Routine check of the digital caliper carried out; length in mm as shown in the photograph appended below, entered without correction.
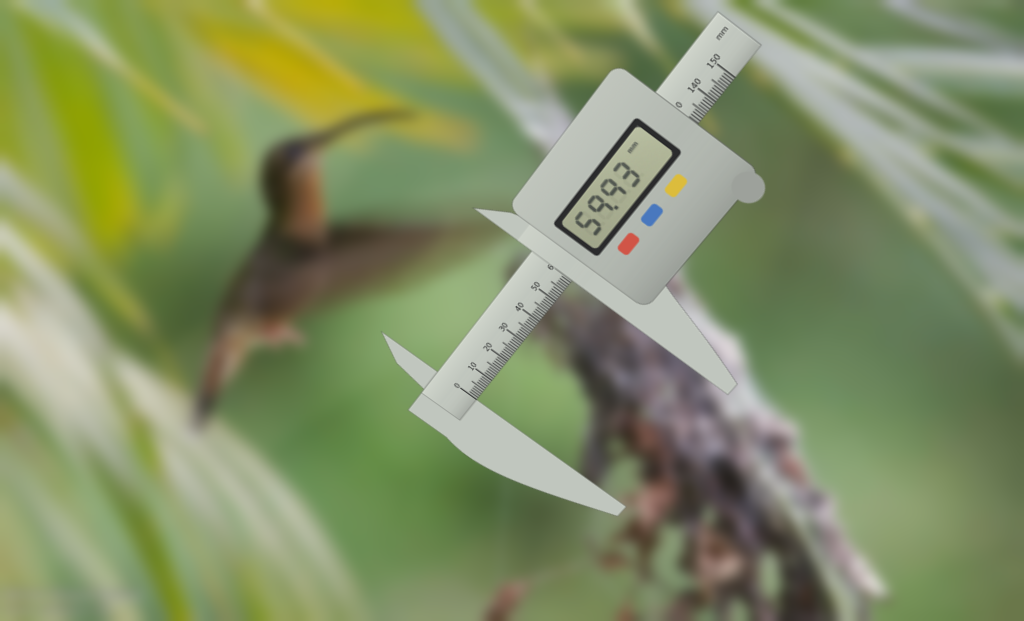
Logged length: 59.93 mm
